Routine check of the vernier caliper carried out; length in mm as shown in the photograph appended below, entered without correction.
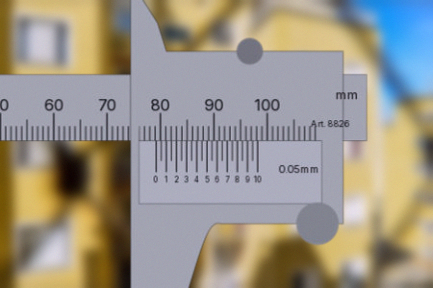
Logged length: 79.2 mm
